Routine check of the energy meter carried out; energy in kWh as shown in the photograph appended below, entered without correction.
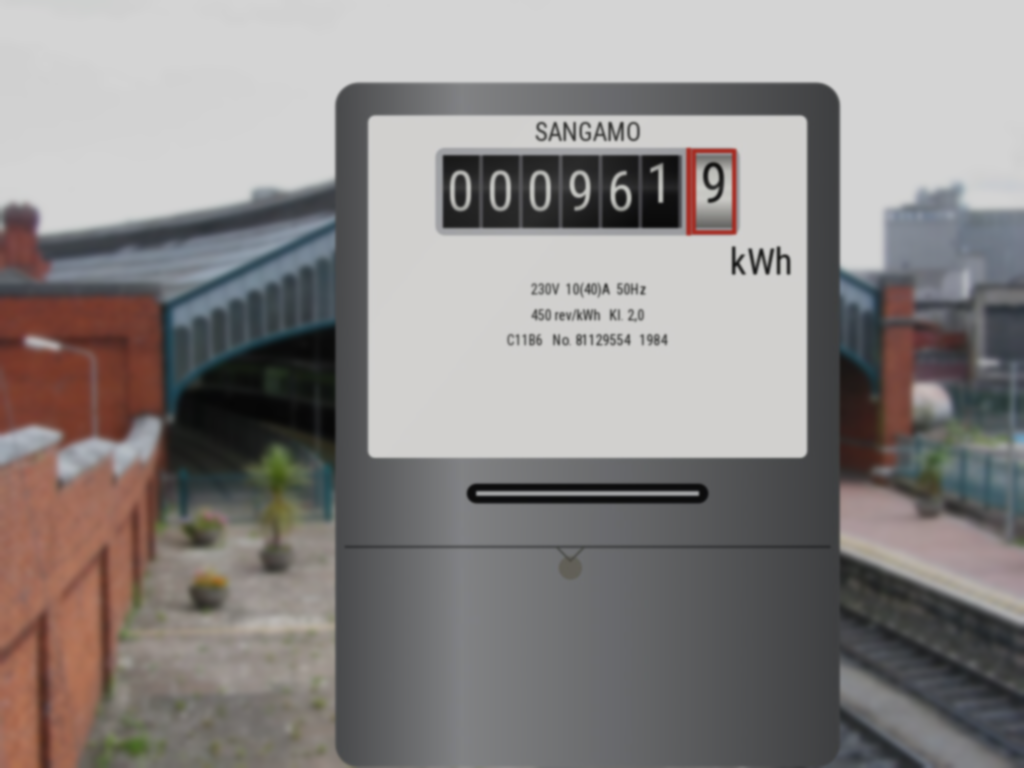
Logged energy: 961.9 kWh
